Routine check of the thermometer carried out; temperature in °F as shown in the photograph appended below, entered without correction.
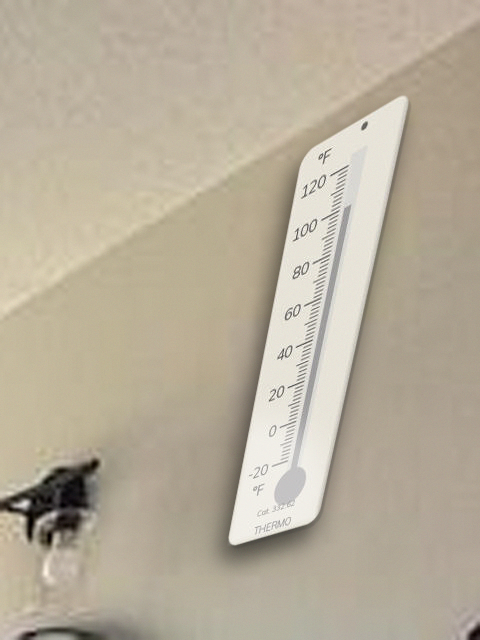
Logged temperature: 100 °F
